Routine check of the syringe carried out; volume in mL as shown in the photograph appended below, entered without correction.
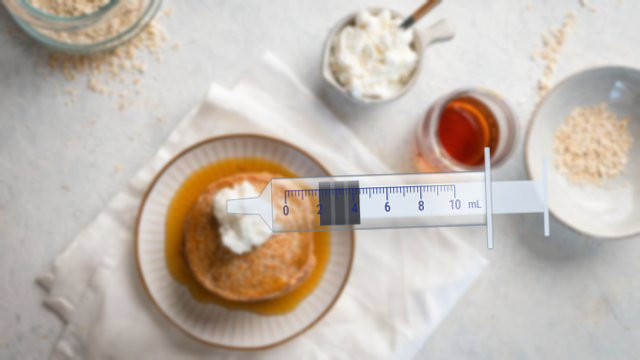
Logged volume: 2 mL
